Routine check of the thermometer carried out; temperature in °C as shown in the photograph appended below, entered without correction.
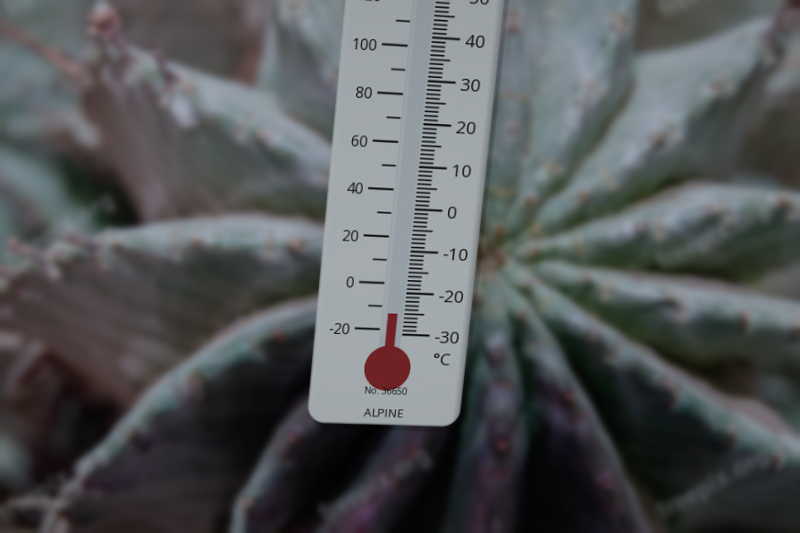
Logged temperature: -25 °C
